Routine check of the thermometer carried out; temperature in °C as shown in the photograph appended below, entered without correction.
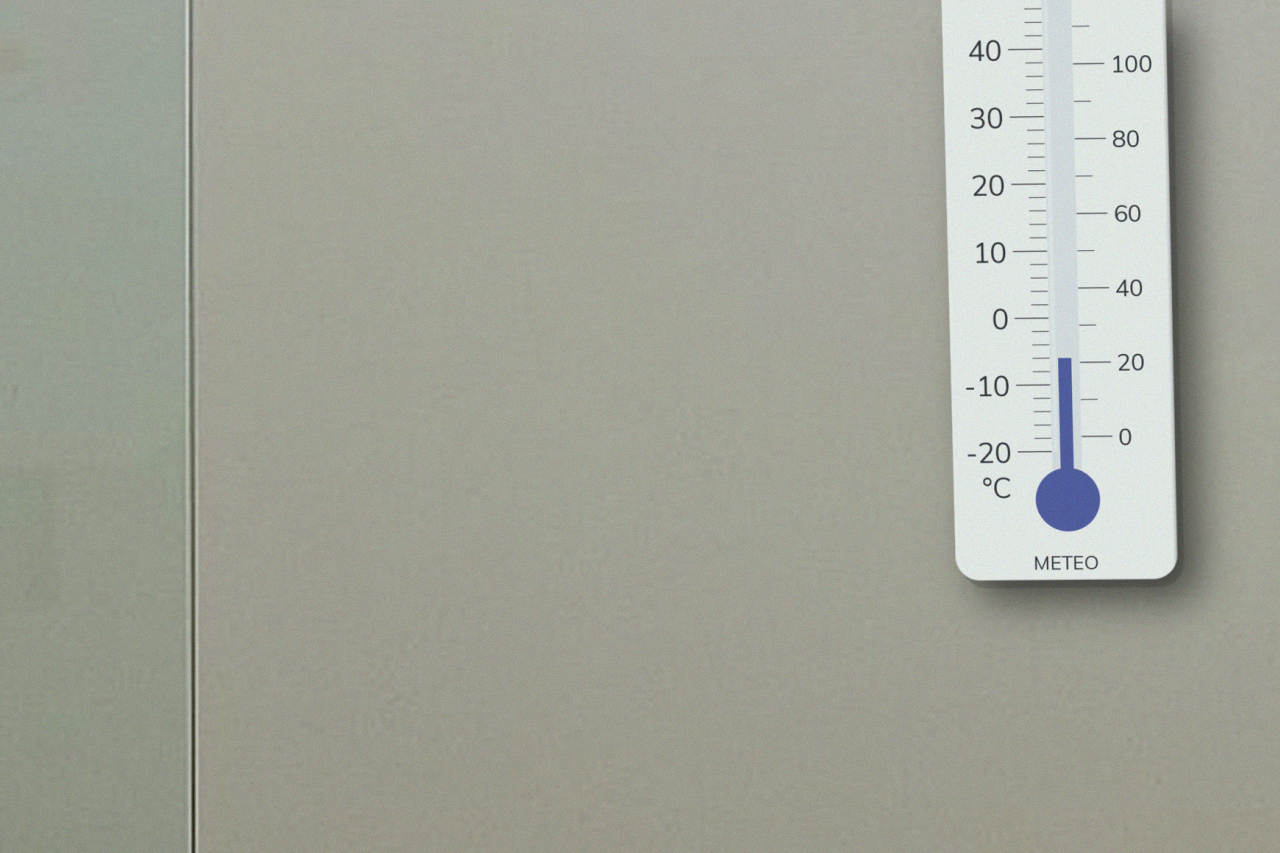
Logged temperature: -6 °C
